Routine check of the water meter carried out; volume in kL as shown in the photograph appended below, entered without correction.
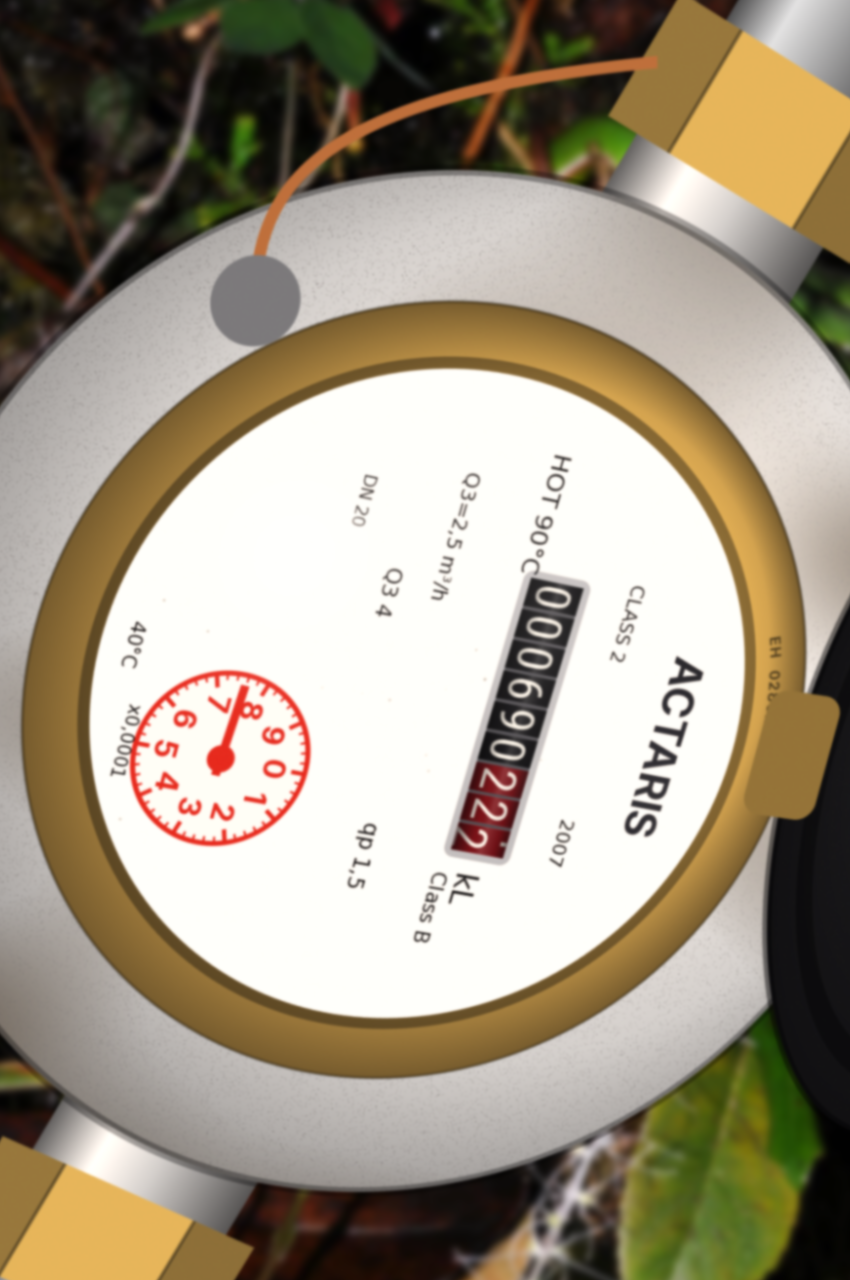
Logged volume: 690.2217 kL
